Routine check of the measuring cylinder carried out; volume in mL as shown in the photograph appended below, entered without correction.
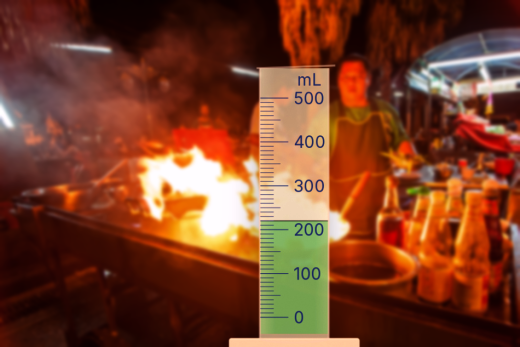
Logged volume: 220 mL
